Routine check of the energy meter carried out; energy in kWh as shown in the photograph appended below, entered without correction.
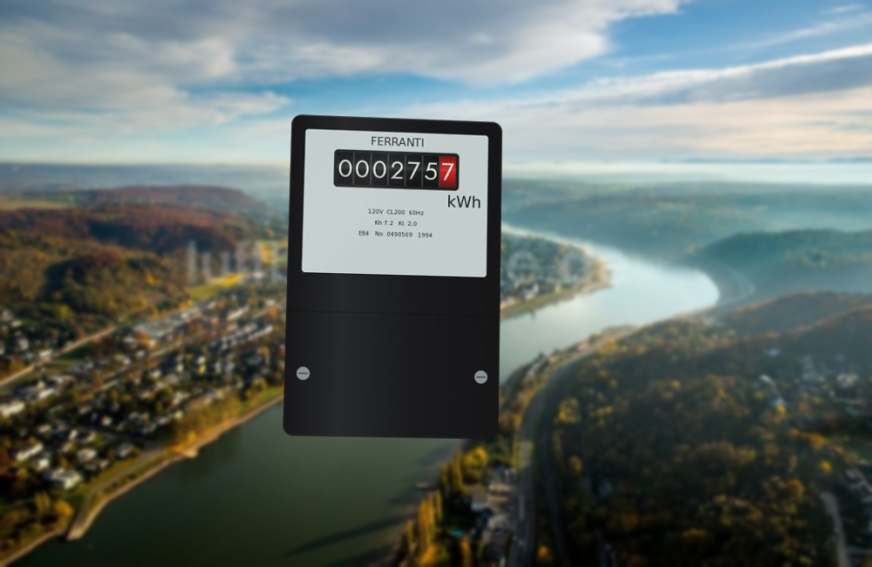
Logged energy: 275.7 kWh
